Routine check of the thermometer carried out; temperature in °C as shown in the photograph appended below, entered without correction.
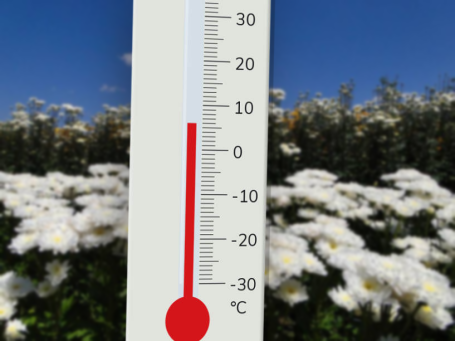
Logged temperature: 6 °C
